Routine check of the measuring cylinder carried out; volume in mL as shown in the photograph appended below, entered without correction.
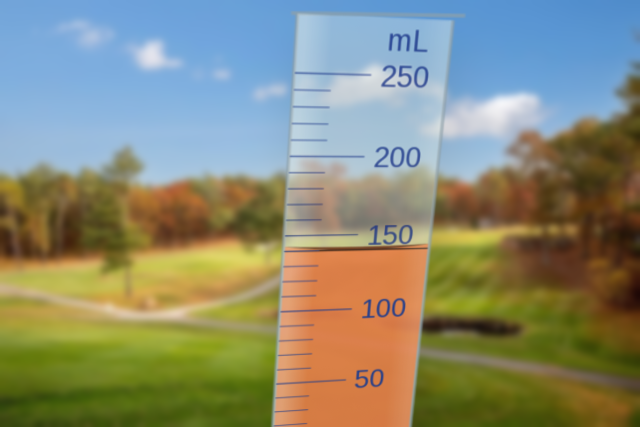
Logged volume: 140 mL
